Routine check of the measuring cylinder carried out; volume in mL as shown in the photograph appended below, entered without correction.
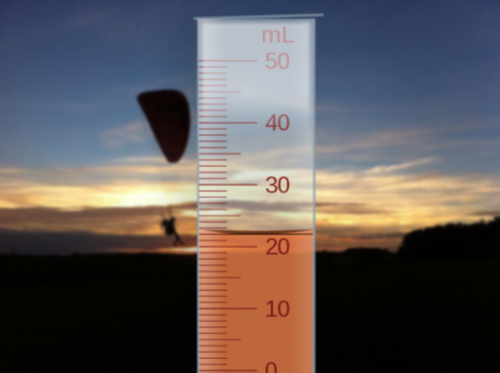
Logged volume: 22 mL
